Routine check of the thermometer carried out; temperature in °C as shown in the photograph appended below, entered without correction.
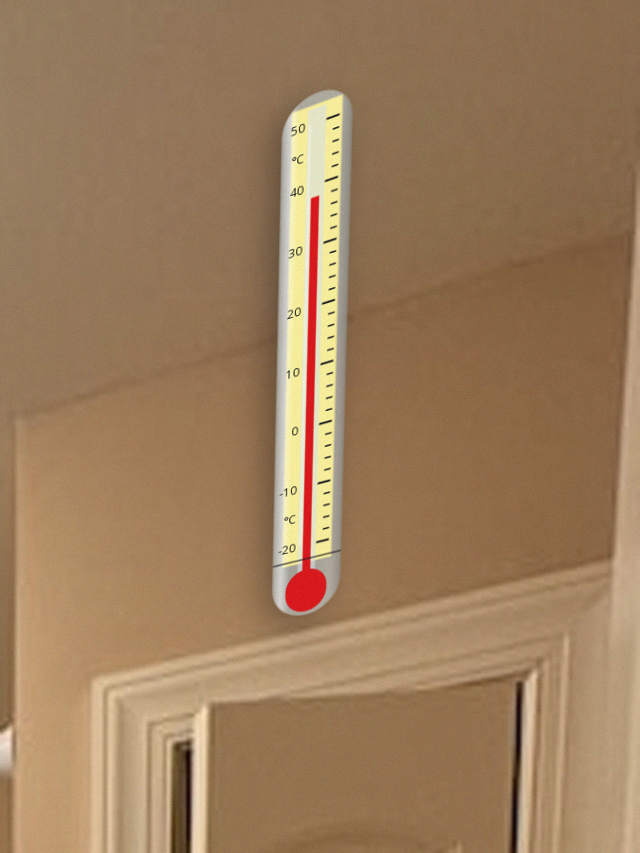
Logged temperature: 38 °C
